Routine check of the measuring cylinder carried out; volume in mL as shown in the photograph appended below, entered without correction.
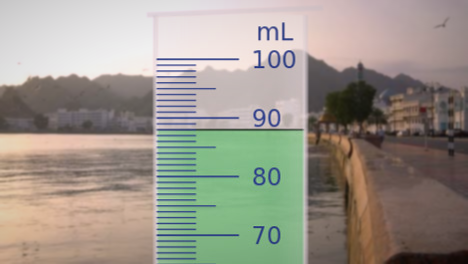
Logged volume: 88 mL
